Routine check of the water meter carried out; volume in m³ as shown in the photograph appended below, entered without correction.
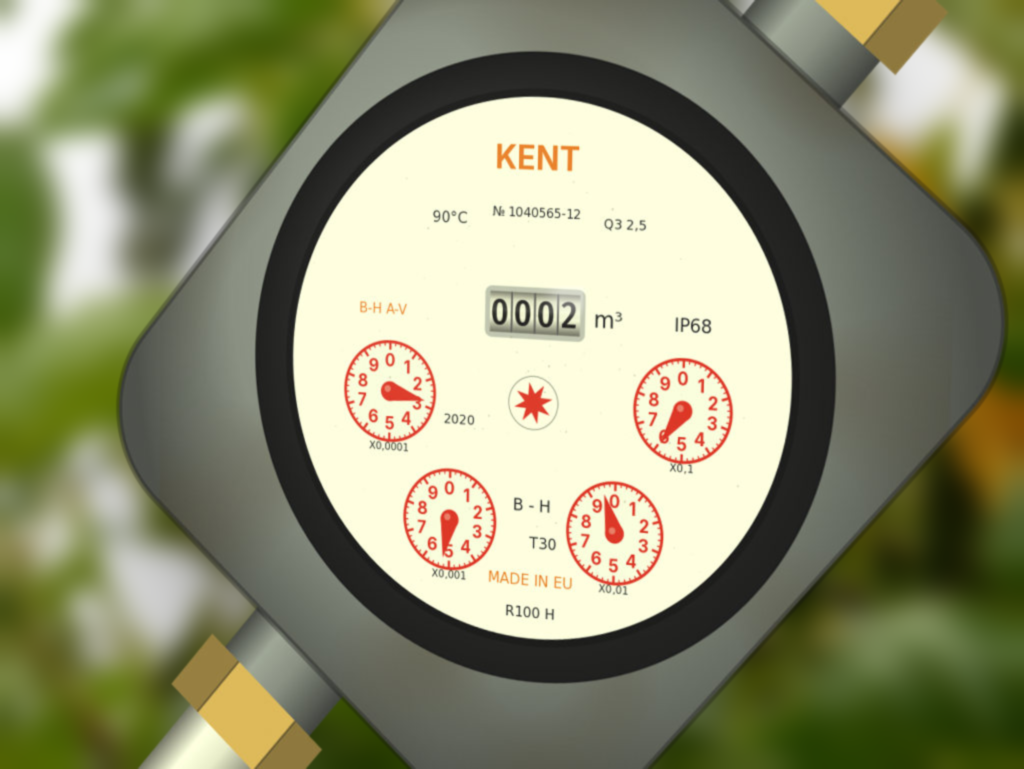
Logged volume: 2.5952 m³
